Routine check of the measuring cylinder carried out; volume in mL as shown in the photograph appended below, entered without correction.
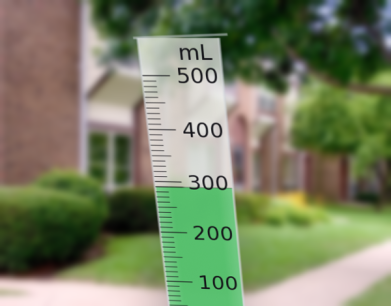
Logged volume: 290 mL
